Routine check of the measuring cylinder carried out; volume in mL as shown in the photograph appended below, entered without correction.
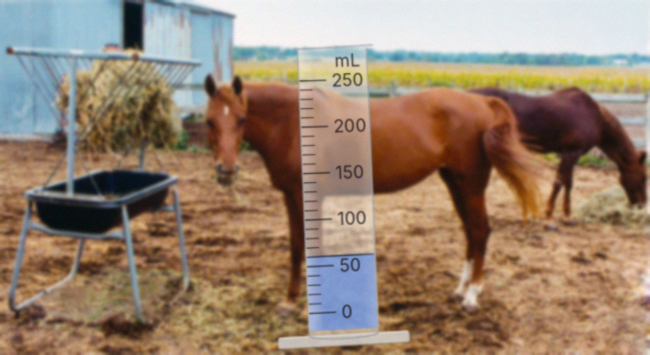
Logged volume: 60 mL
